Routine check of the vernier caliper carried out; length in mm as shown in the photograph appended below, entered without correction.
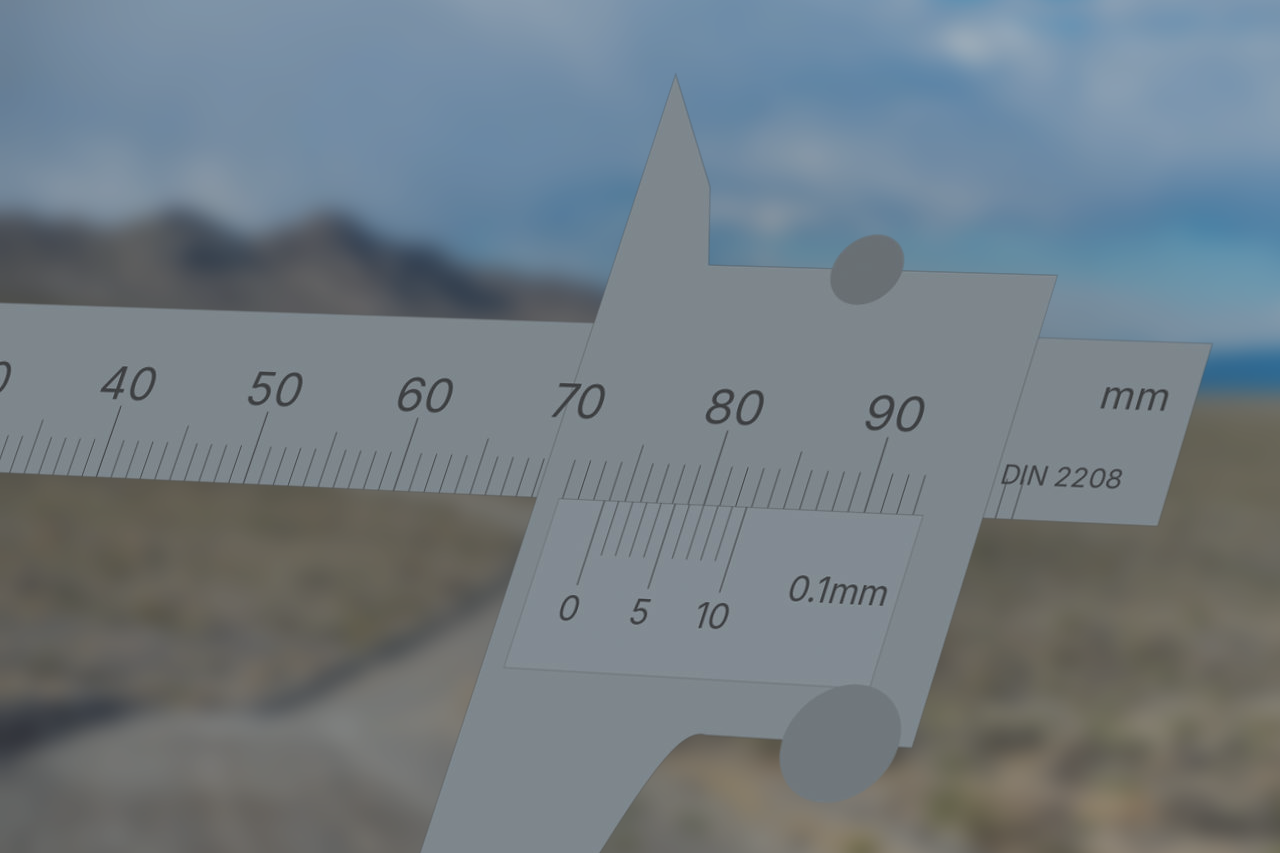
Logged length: 73.7 mm
